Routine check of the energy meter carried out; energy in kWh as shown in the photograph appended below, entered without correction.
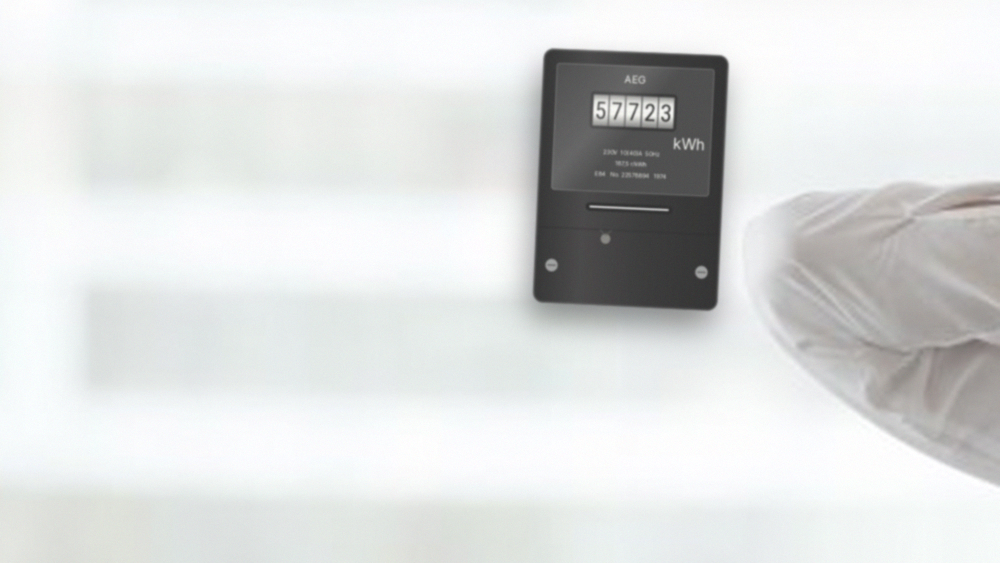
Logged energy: 57723 kWh
